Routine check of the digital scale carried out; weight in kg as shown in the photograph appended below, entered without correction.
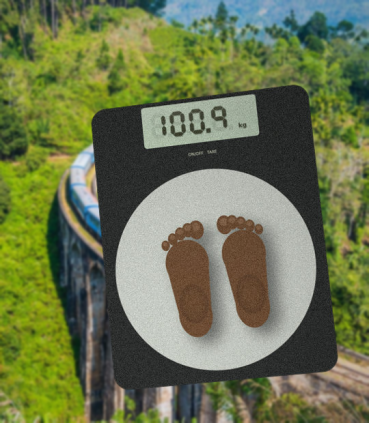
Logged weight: 100.9 kg
